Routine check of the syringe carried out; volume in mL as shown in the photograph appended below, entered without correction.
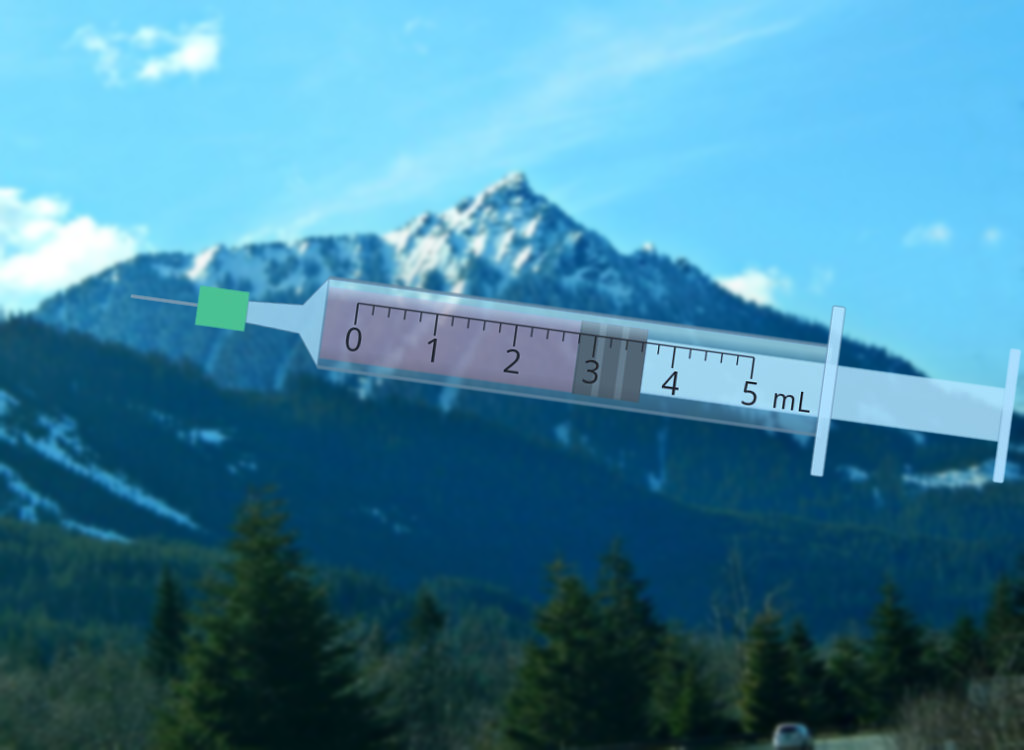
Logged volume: 2.8 mL
